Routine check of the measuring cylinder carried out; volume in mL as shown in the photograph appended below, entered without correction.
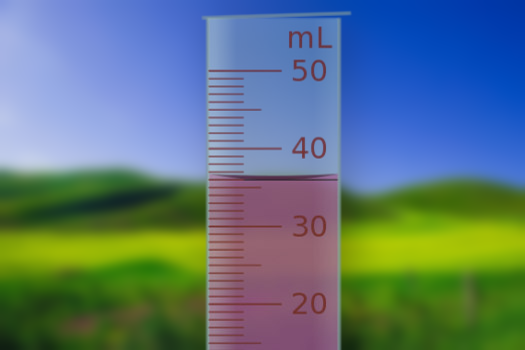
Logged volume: 36 mL
